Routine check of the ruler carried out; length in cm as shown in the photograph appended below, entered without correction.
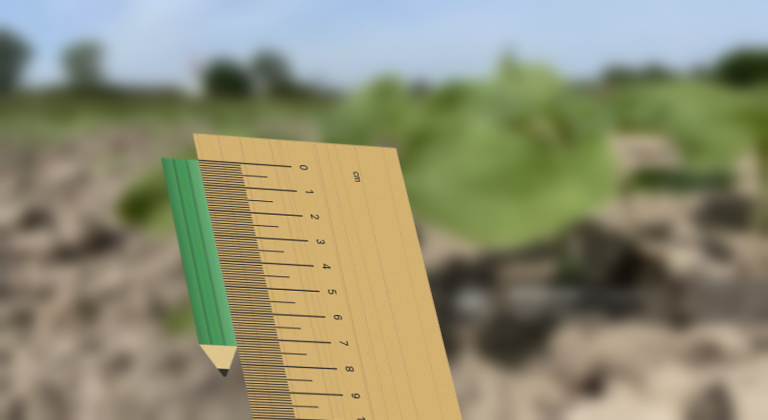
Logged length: 8.5 cm
